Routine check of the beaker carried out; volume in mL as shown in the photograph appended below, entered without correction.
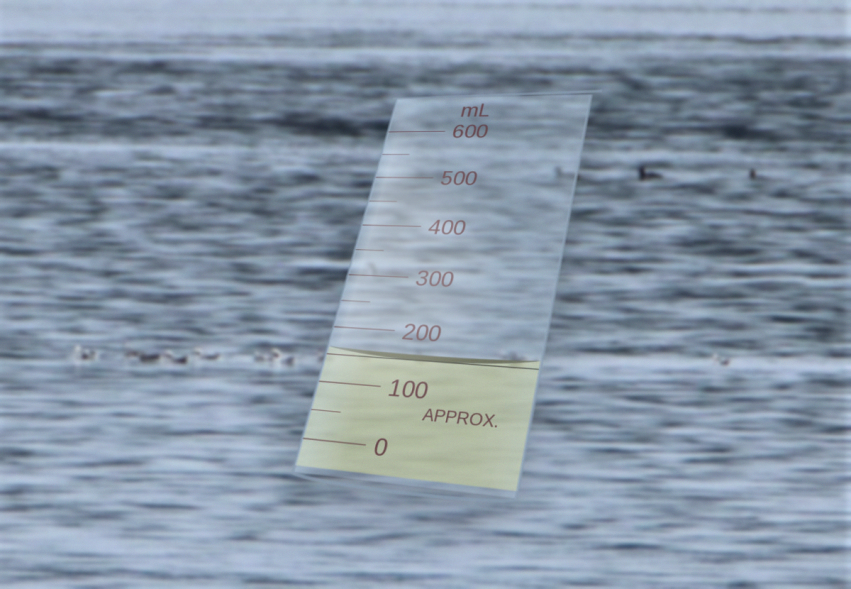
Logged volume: 150 mL
